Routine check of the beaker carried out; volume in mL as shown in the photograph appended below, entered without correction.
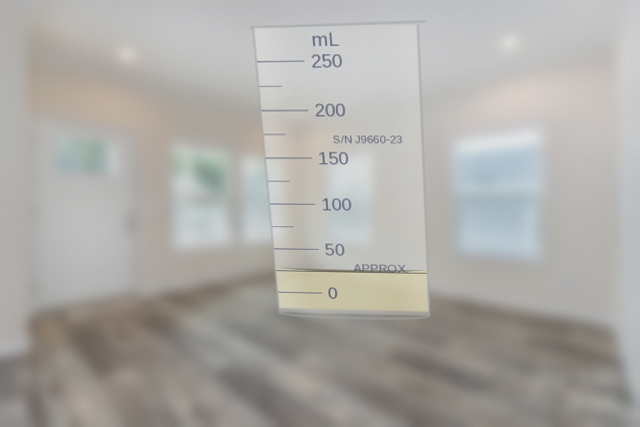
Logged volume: 25 mL
